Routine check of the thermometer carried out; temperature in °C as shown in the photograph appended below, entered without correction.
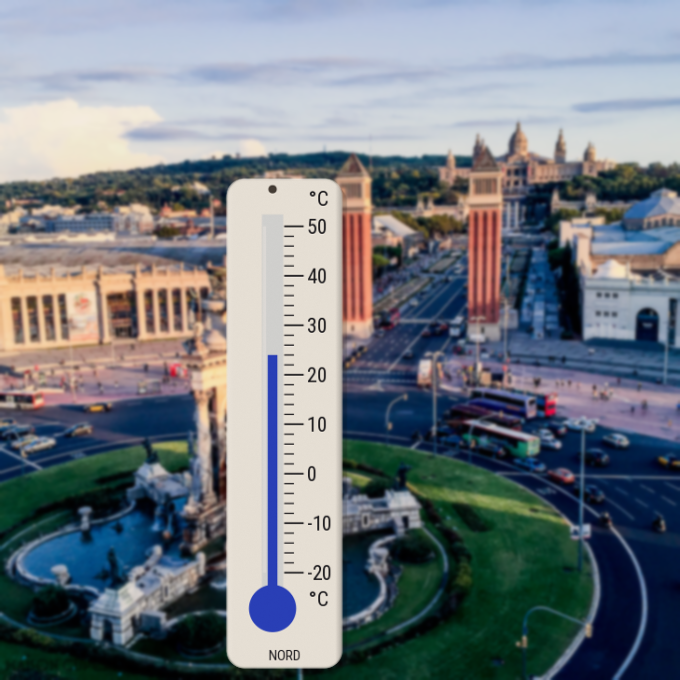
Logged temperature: 24 °C
